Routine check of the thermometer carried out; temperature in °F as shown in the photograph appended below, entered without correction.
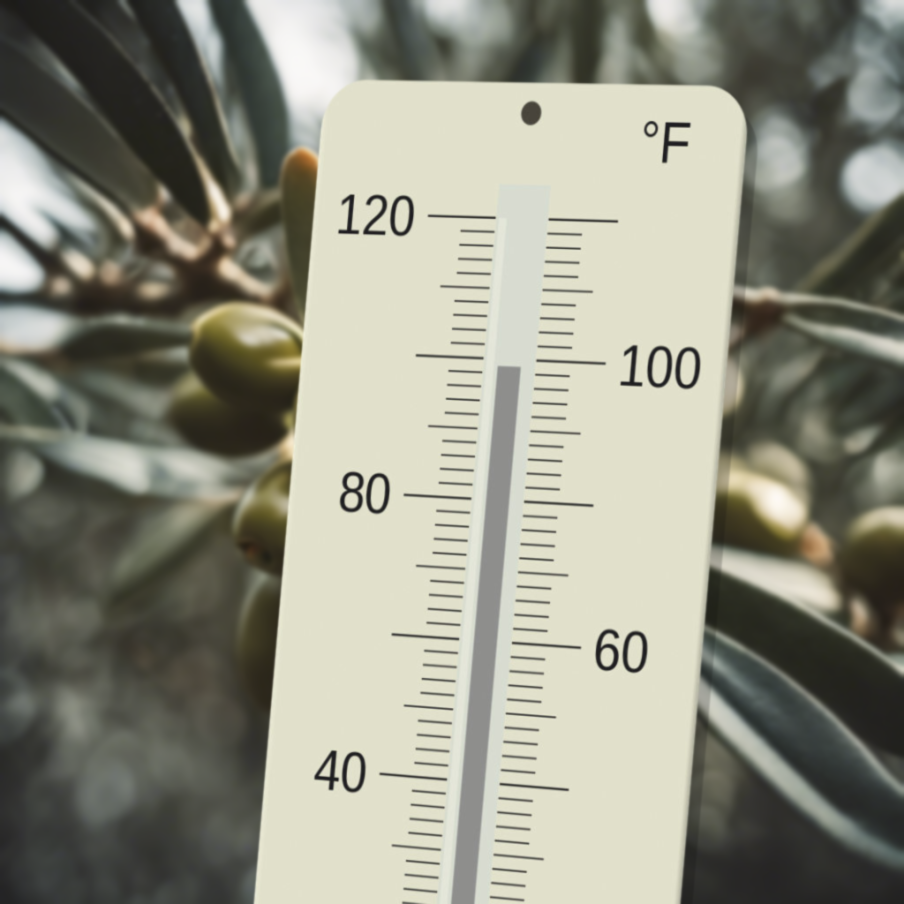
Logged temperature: 99 °F
